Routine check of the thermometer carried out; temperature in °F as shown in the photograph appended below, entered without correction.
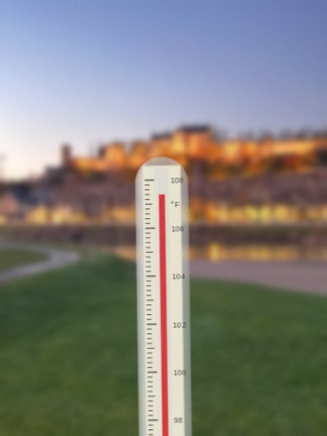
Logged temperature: 107.4 °F
